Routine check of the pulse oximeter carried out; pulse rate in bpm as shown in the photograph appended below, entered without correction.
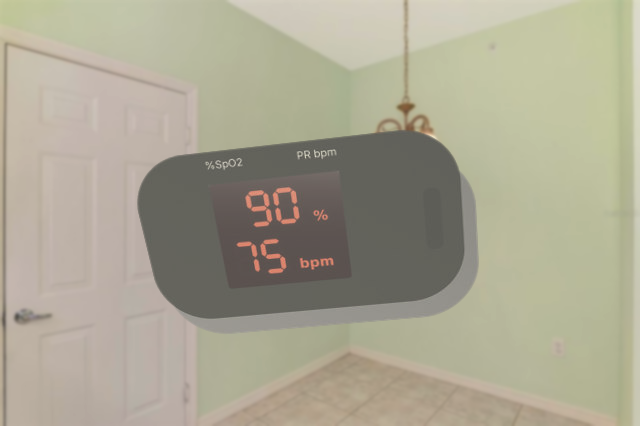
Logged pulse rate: 75 bpm
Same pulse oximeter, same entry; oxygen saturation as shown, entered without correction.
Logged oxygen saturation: 90 %
